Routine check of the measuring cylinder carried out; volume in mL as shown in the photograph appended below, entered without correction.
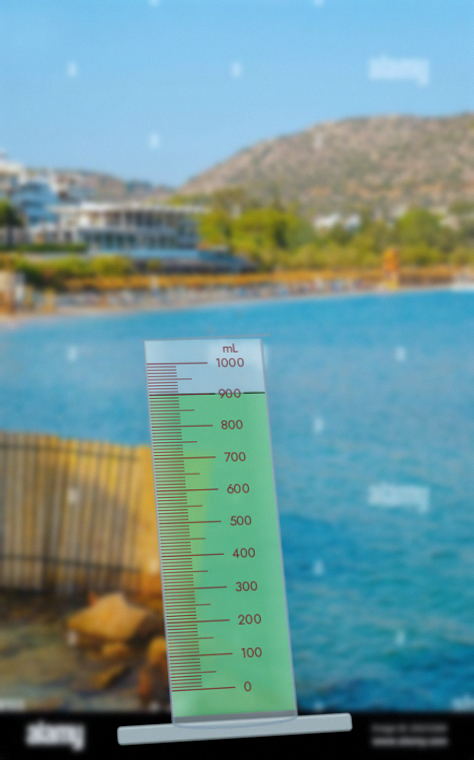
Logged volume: 900 mL
